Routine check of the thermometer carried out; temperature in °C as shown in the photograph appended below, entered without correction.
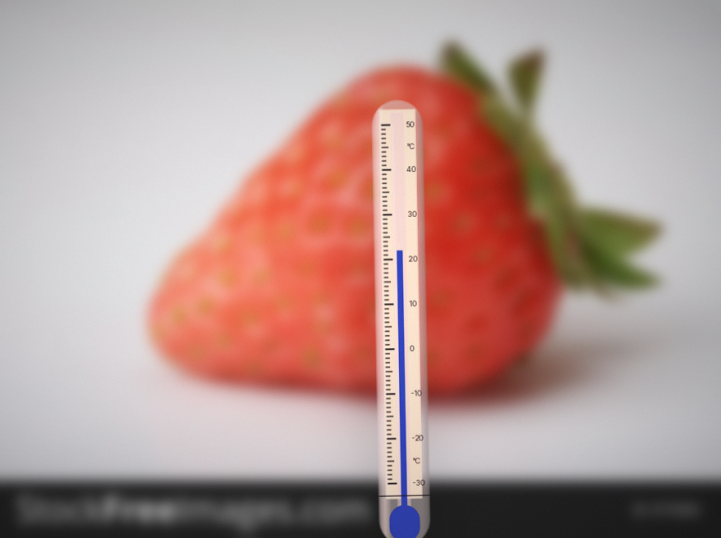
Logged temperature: 22 °C
